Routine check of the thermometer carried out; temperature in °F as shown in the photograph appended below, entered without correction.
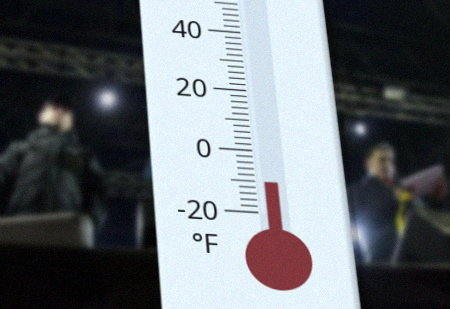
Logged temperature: -10 °F
